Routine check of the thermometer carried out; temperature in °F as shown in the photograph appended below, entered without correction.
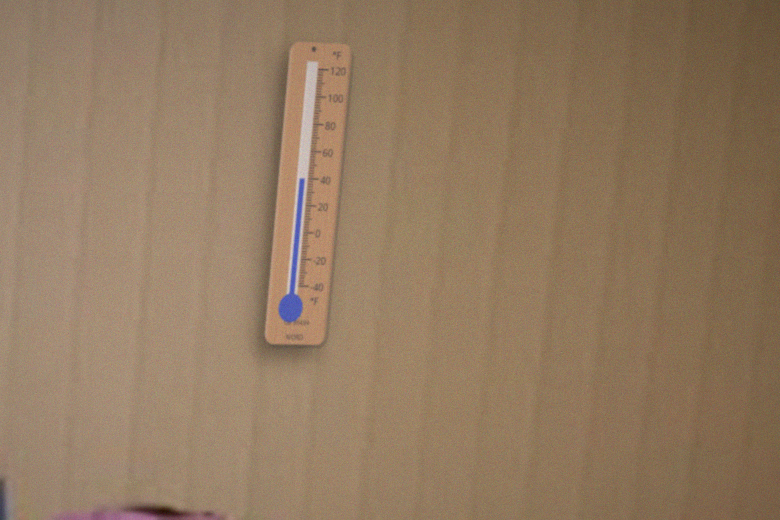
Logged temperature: 40 °F
